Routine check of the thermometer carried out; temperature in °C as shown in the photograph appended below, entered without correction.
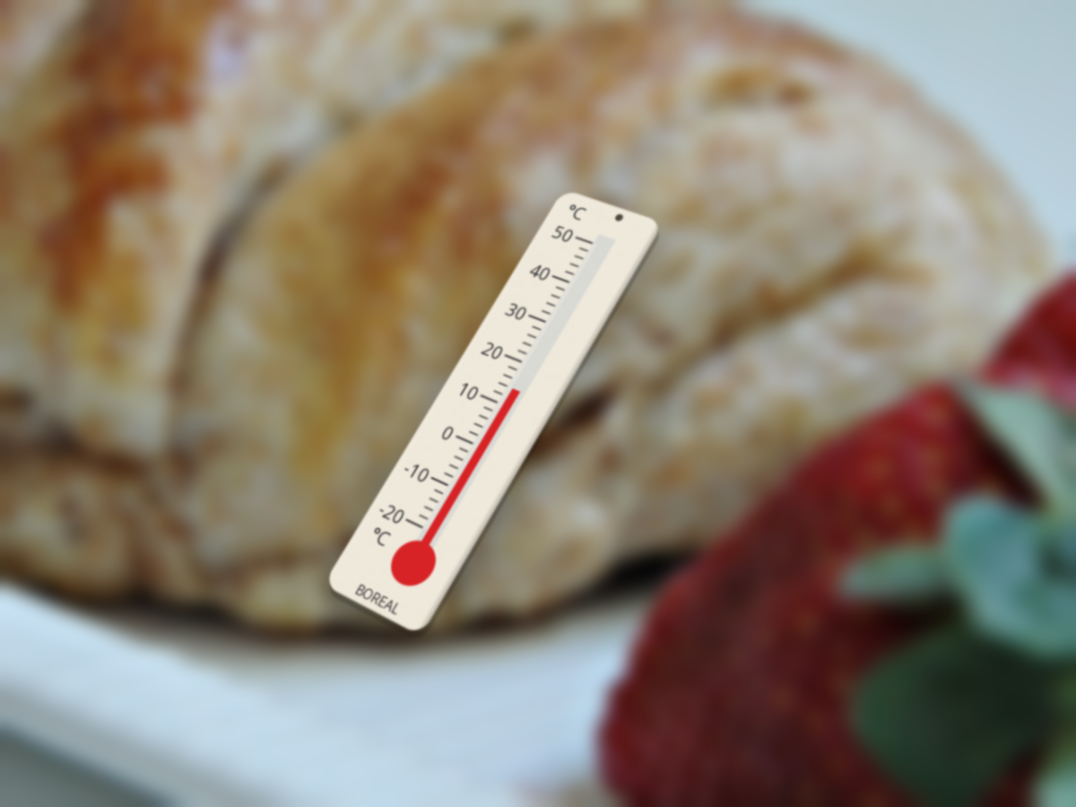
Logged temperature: 14 °C
